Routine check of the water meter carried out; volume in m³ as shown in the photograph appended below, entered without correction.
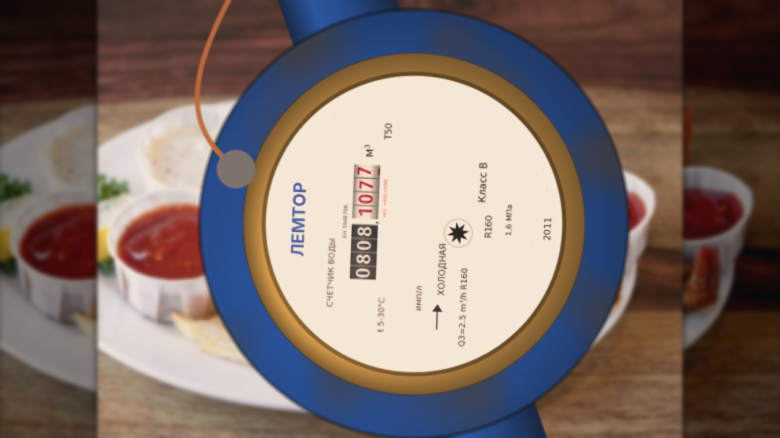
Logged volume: 808.1077 m³
